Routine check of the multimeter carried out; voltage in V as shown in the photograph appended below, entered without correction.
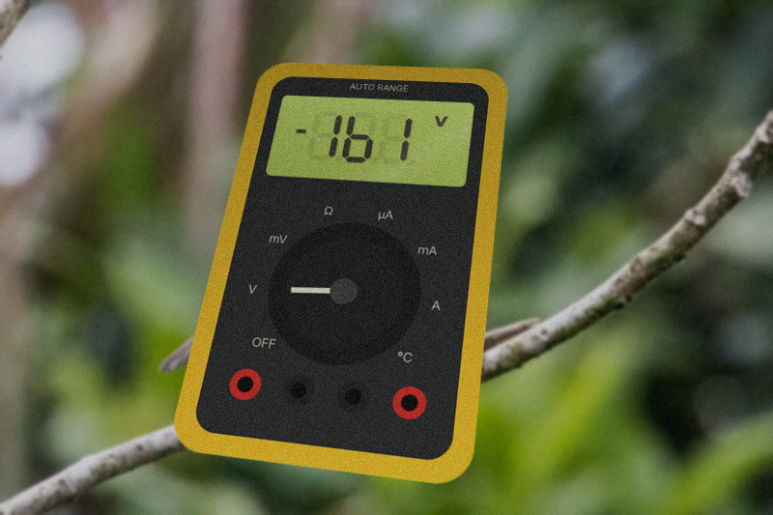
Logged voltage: -161 V
